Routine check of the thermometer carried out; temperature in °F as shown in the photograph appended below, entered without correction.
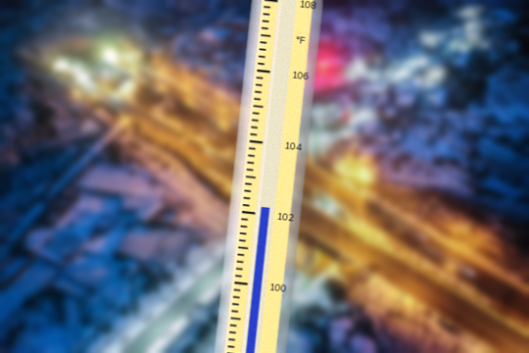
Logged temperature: 102.2 °F
